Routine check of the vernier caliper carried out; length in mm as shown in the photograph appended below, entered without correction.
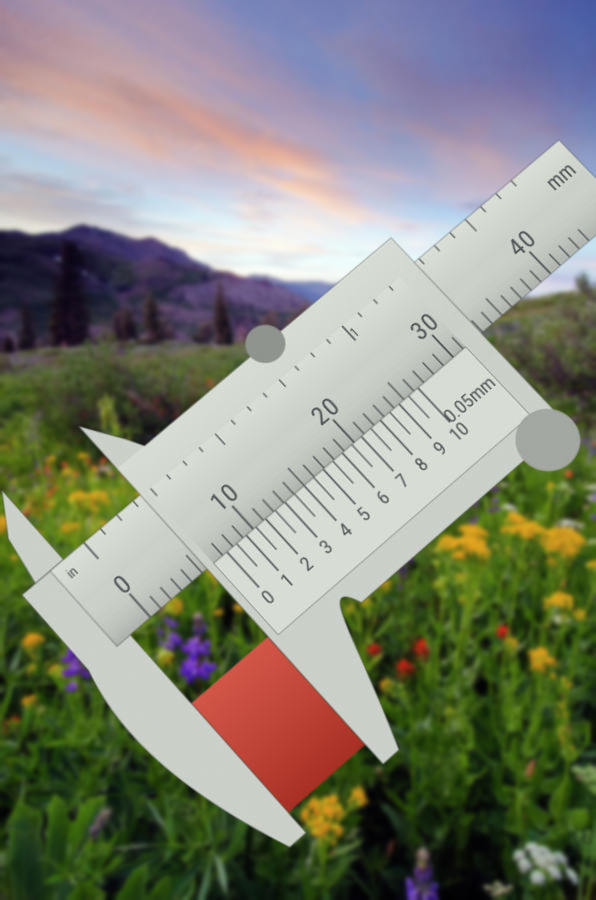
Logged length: 7.4 mm
